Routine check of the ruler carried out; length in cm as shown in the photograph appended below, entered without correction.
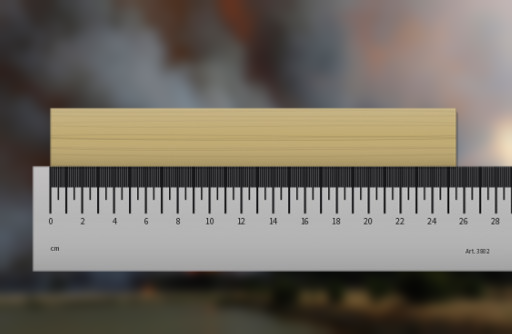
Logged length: 25.5 cm
